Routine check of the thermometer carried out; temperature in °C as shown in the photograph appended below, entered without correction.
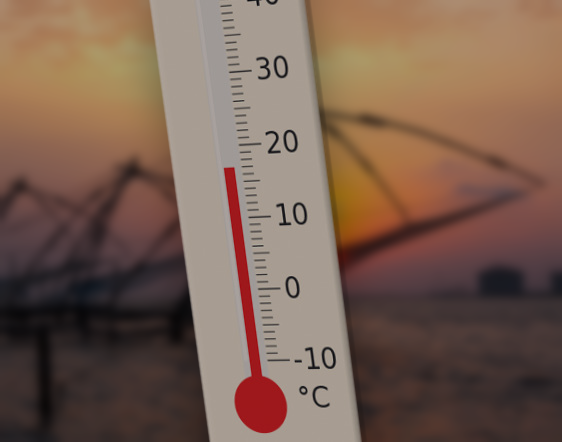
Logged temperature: 17 °C
